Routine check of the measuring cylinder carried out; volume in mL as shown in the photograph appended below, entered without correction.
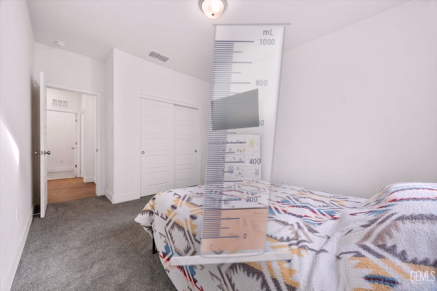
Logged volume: 150 mL
